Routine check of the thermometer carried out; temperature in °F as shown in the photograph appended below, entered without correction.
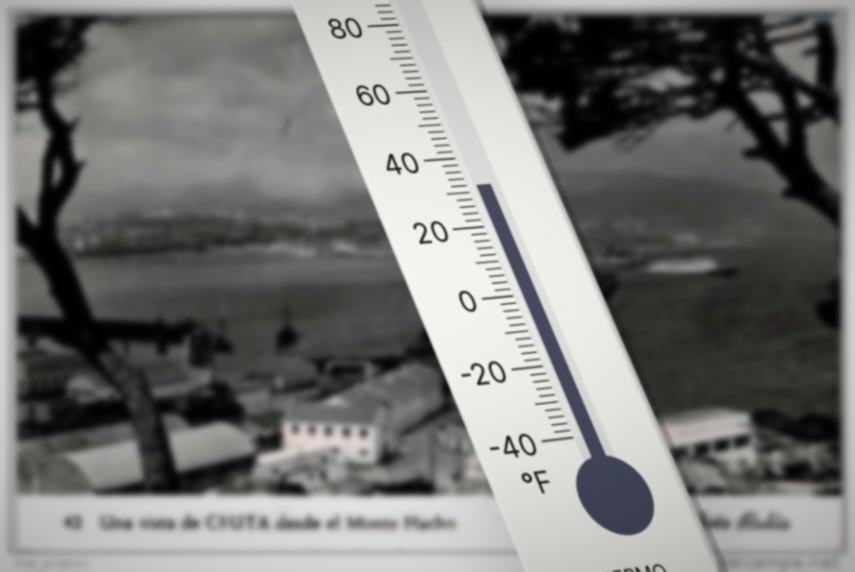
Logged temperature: 32 °F
